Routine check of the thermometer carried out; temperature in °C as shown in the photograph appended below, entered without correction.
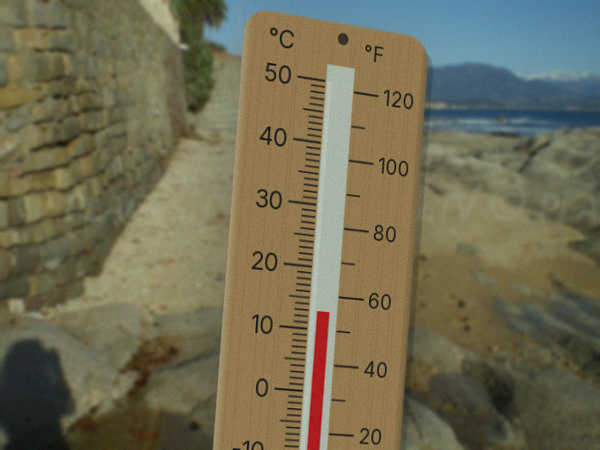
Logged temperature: 13 °C
